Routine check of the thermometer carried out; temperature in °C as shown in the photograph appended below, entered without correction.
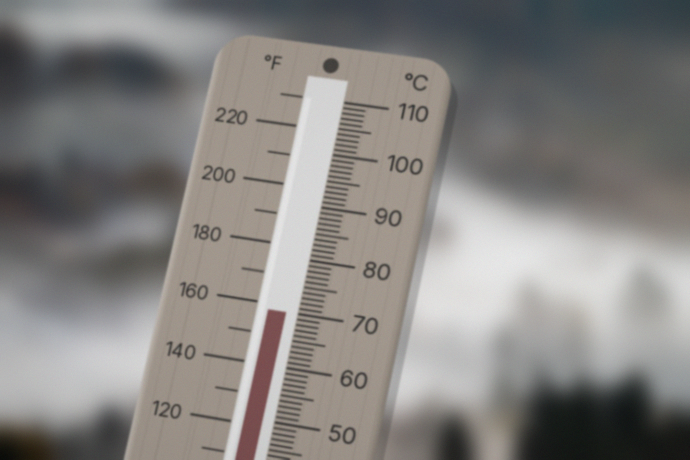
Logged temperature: 70 °C
